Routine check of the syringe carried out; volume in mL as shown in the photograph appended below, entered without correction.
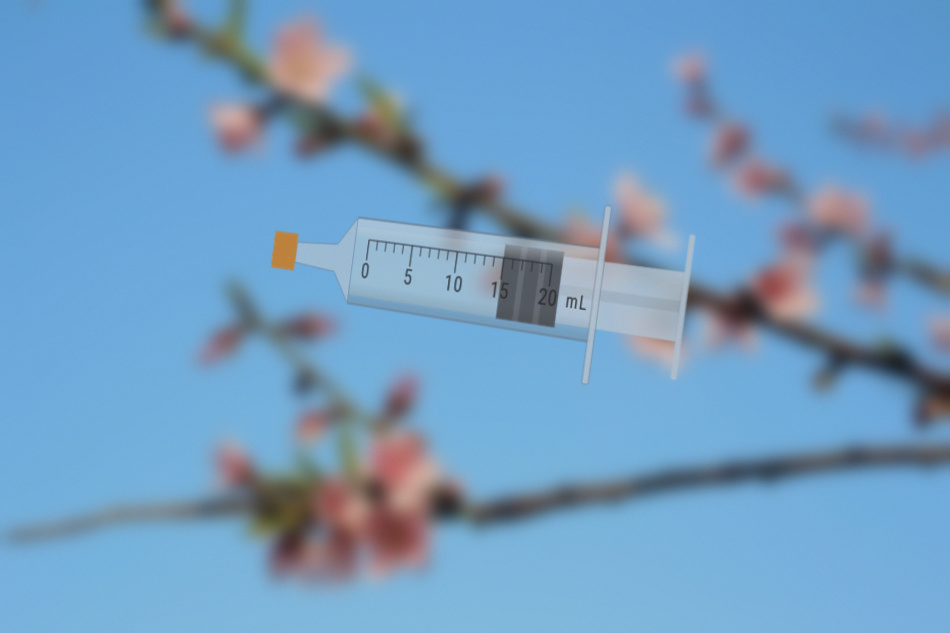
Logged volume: 15 mL
